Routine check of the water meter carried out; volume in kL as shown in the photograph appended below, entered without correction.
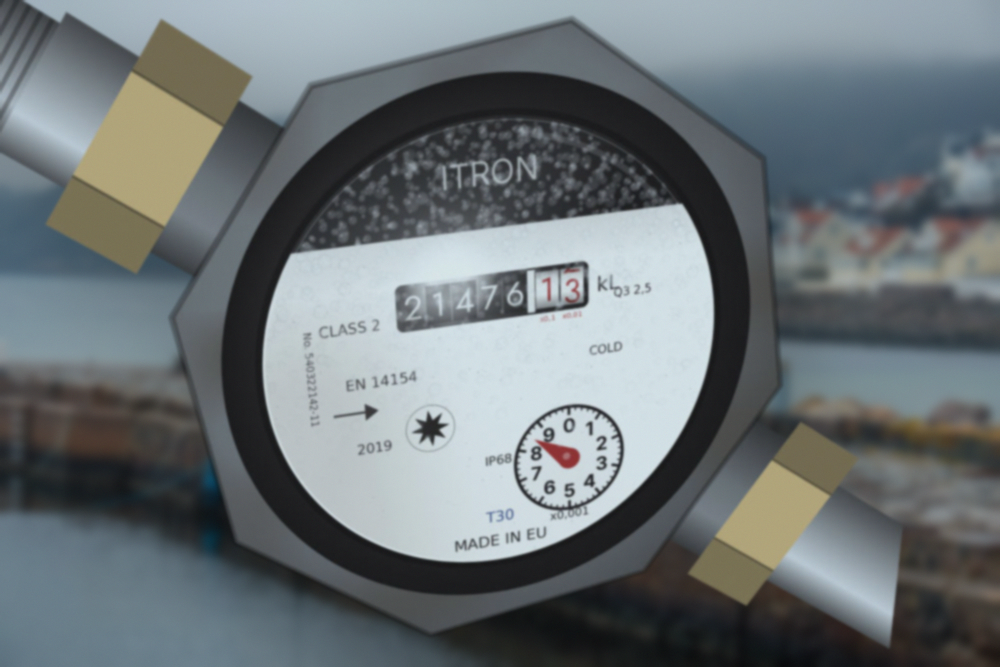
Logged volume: 21476.128 kL
